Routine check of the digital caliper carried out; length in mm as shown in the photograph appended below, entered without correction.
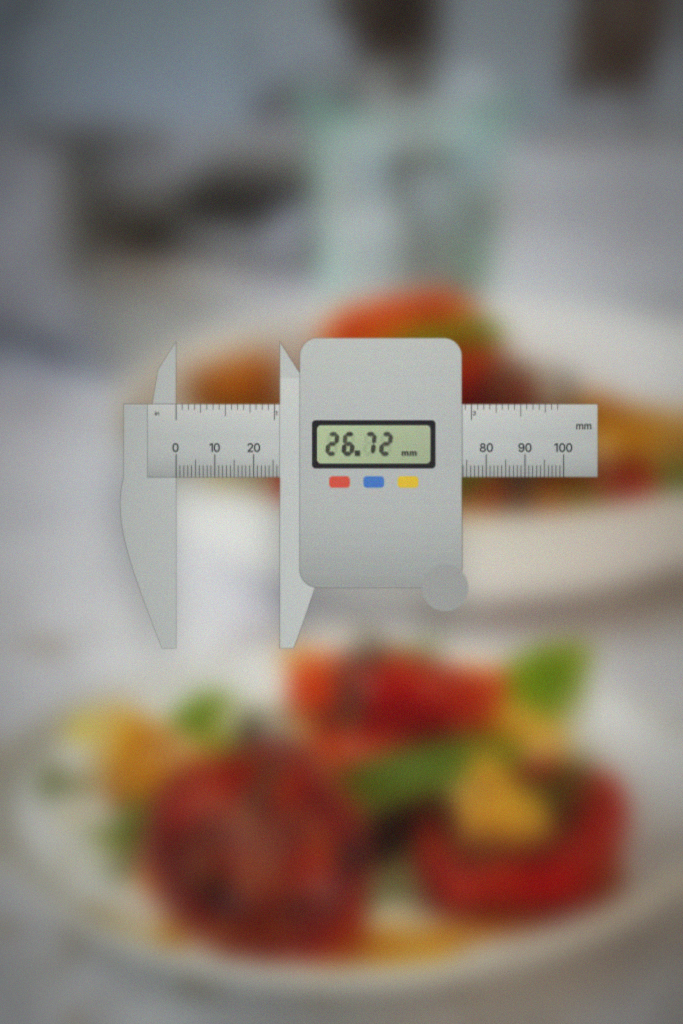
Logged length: 26.72 mm
